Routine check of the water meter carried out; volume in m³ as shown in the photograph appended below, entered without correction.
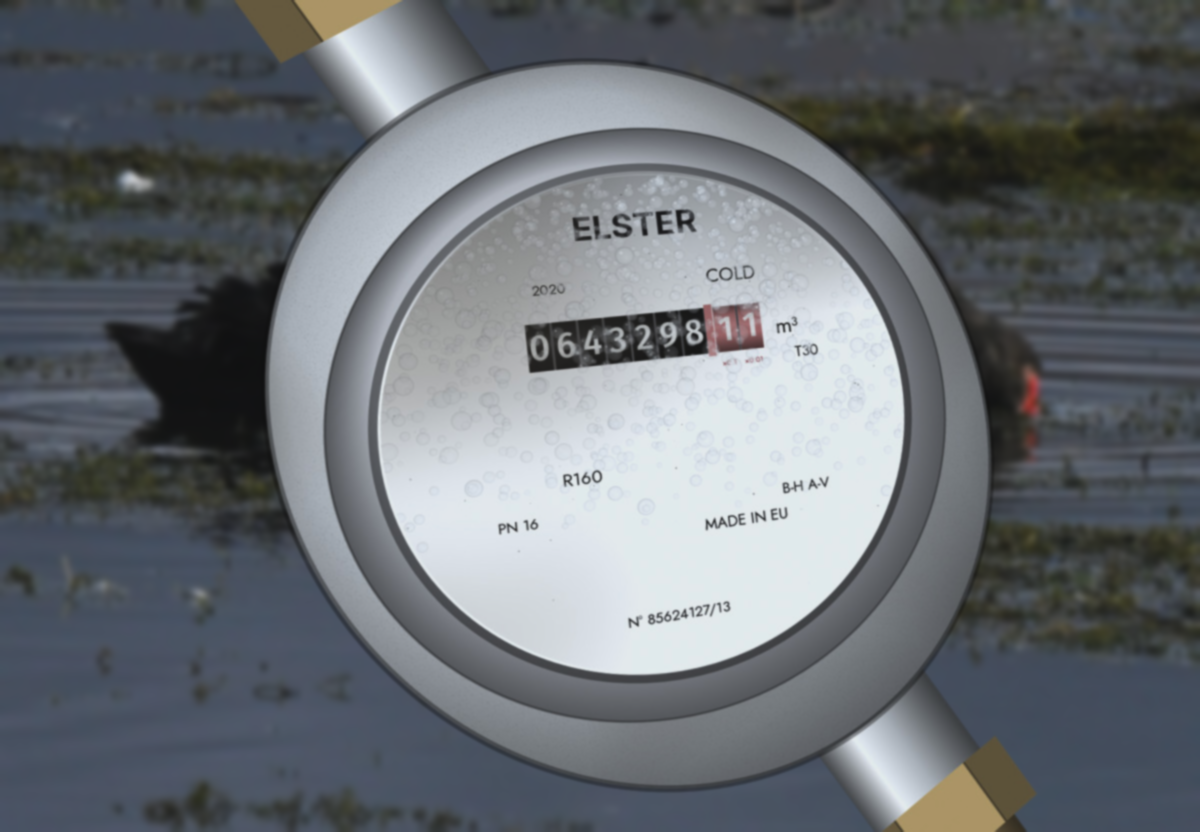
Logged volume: 643298.11 m³
